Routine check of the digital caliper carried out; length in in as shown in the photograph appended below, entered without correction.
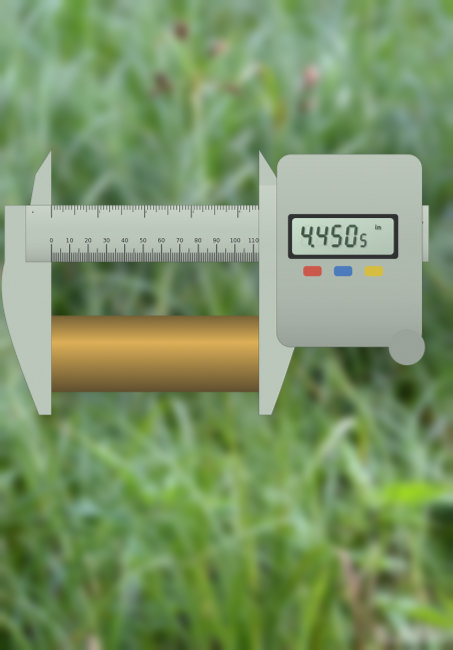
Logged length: 4.4505 in
